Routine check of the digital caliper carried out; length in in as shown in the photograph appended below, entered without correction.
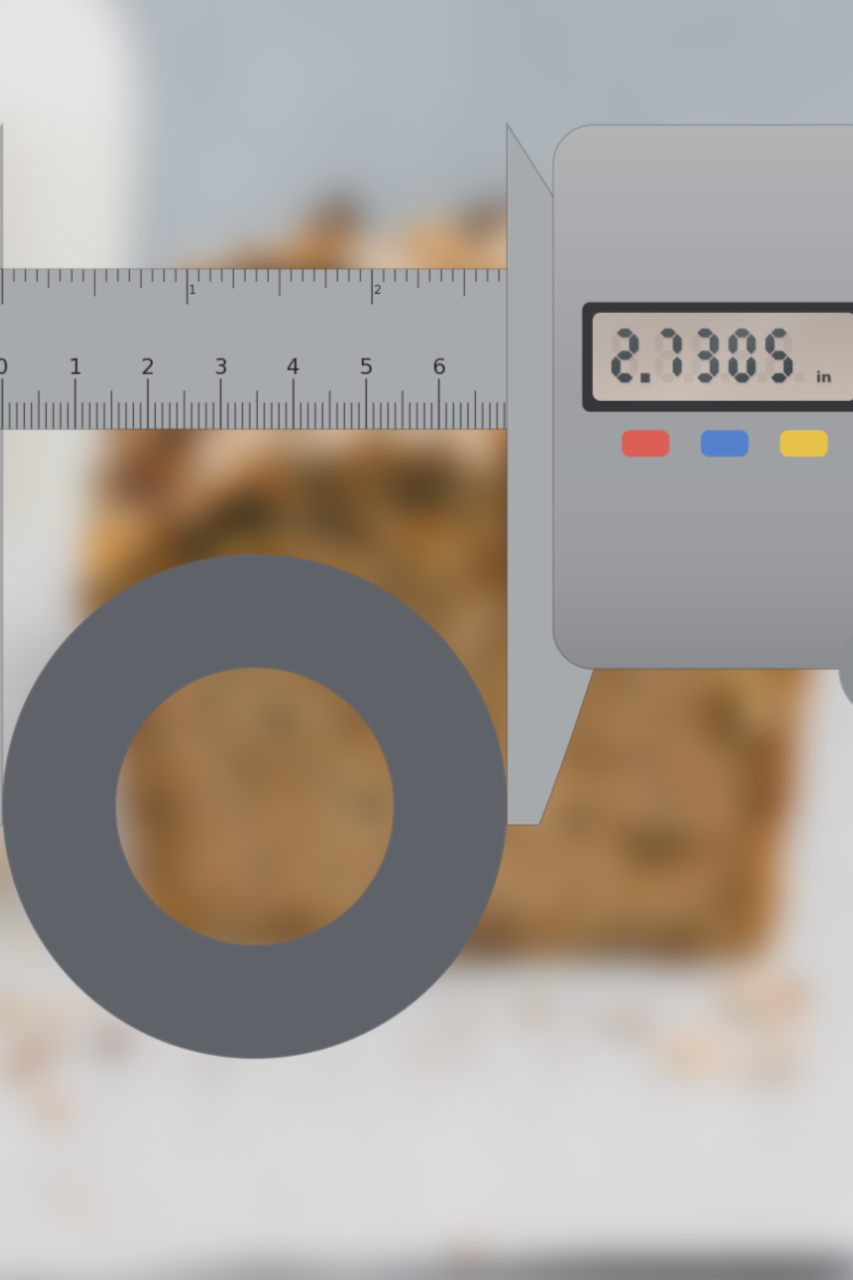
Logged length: 2.7305 in
